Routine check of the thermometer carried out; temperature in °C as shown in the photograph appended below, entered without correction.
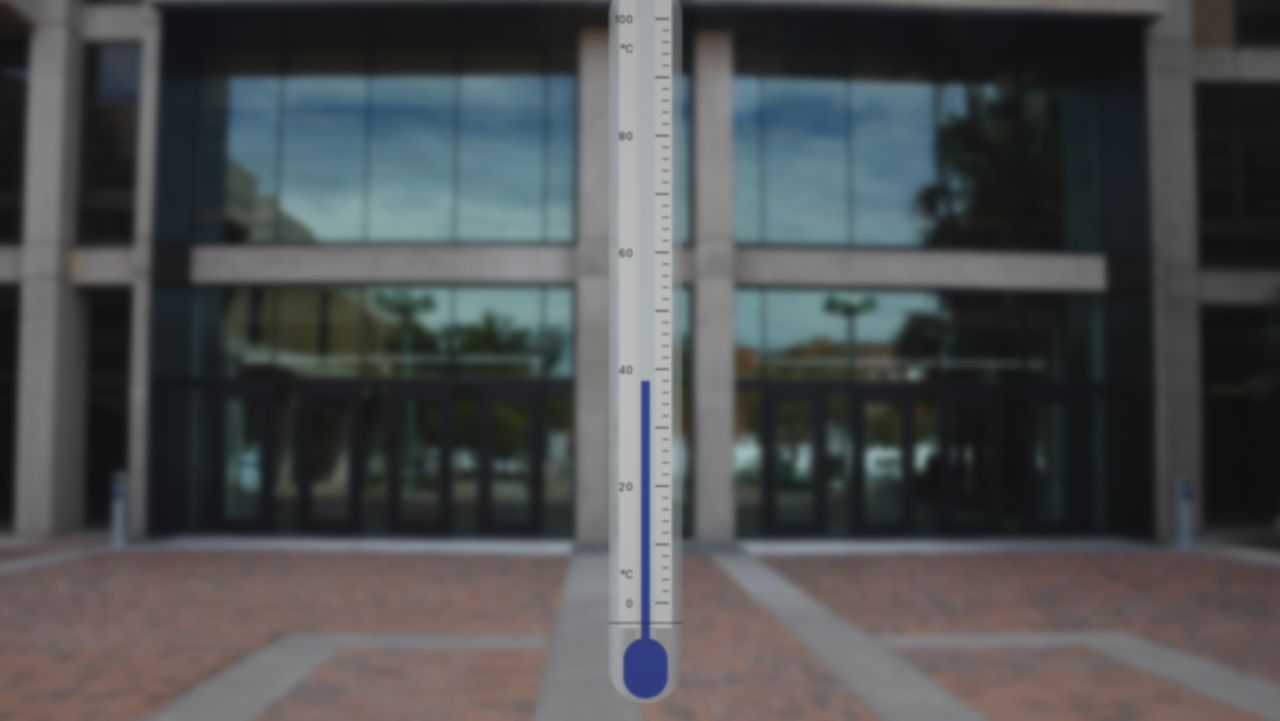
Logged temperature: 38 °C
